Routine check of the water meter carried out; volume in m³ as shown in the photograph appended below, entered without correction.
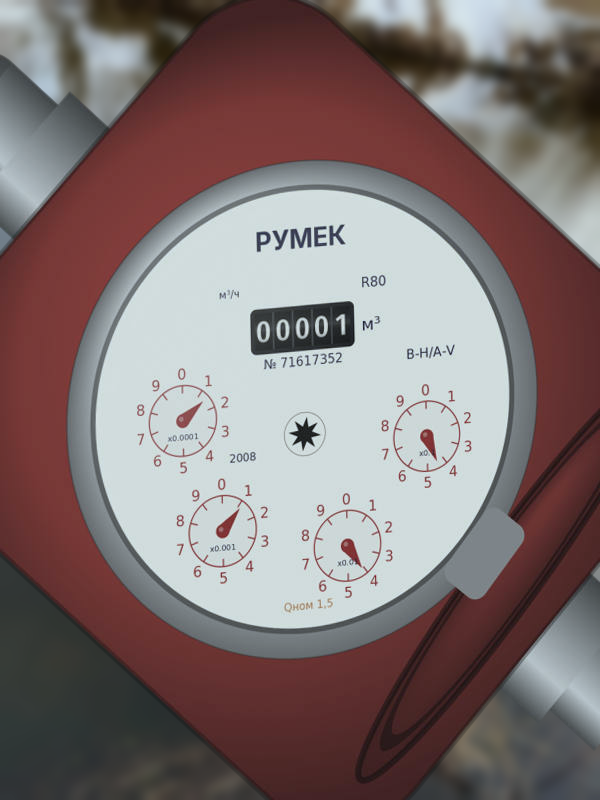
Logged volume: 1.4411 m³
